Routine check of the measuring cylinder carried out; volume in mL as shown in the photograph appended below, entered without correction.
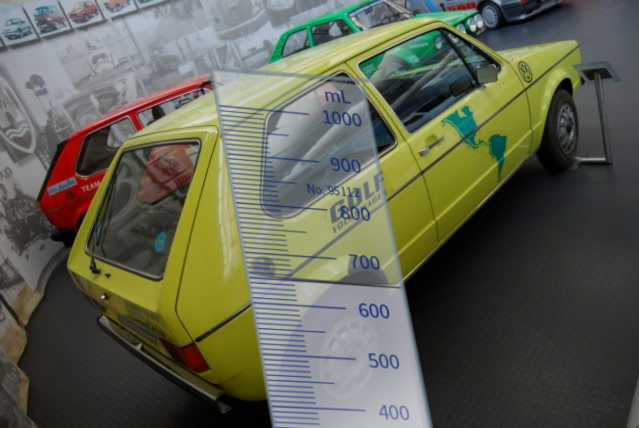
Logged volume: 650 mL
